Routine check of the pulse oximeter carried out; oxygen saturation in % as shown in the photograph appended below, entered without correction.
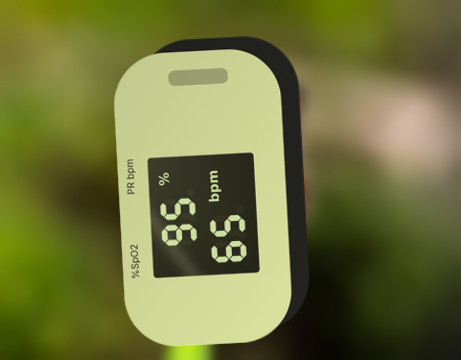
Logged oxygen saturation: 95 %
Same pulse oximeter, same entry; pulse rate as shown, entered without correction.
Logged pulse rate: 65 bpm
